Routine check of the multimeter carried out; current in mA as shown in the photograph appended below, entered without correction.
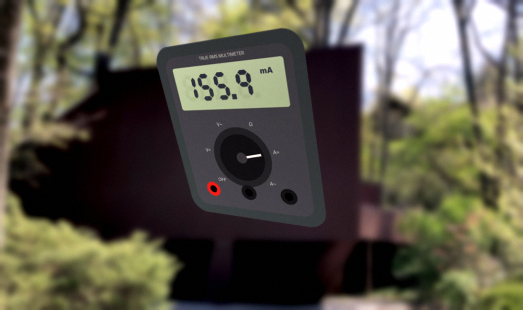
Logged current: 155.9 mA
